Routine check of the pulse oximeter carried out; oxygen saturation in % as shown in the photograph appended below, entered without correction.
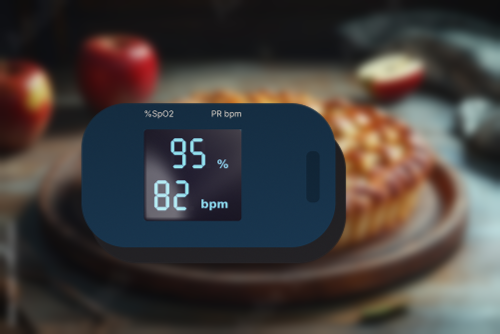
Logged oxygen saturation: 95 %
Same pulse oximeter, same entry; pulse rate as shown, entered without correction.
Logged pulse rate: 82 bpm
